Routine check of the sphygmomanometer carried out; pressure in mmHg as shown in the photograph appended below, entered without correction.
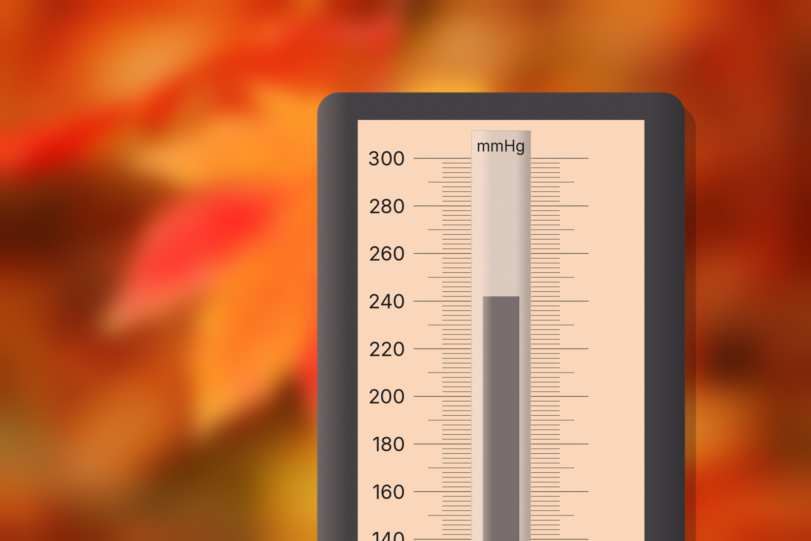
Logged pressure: 242 mmHg
